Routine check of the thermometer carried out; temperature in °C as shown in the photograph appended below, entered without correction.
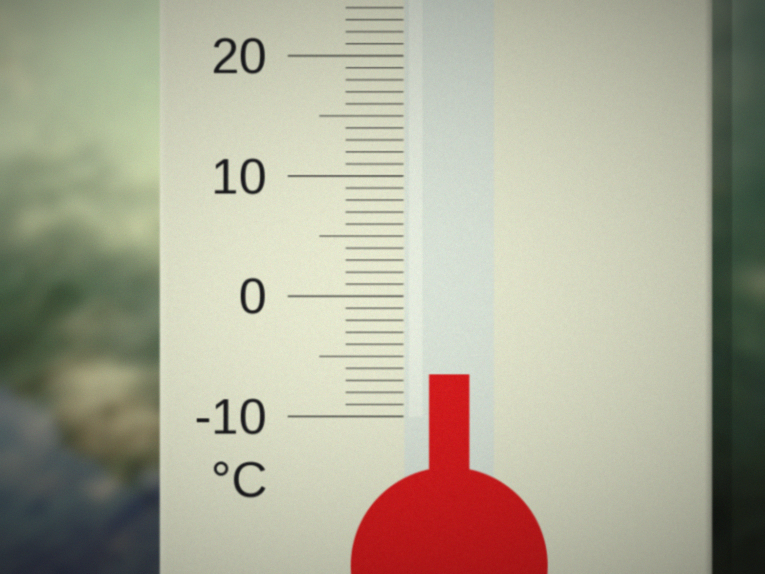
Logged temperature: -6.5 °C
